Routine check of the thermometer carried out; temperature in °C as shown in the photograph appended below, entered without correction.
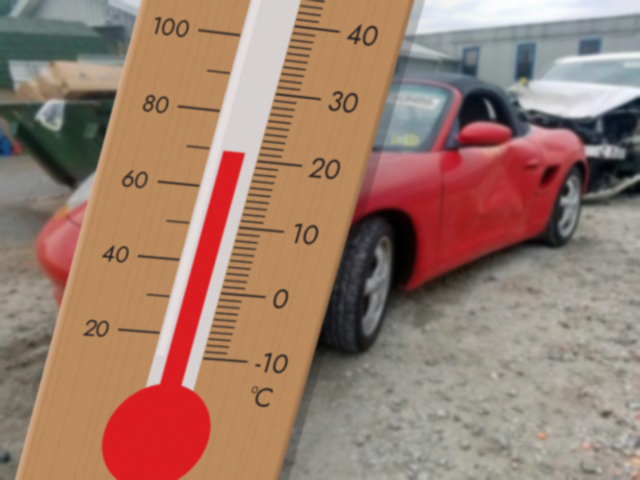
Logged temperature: 21 °C
